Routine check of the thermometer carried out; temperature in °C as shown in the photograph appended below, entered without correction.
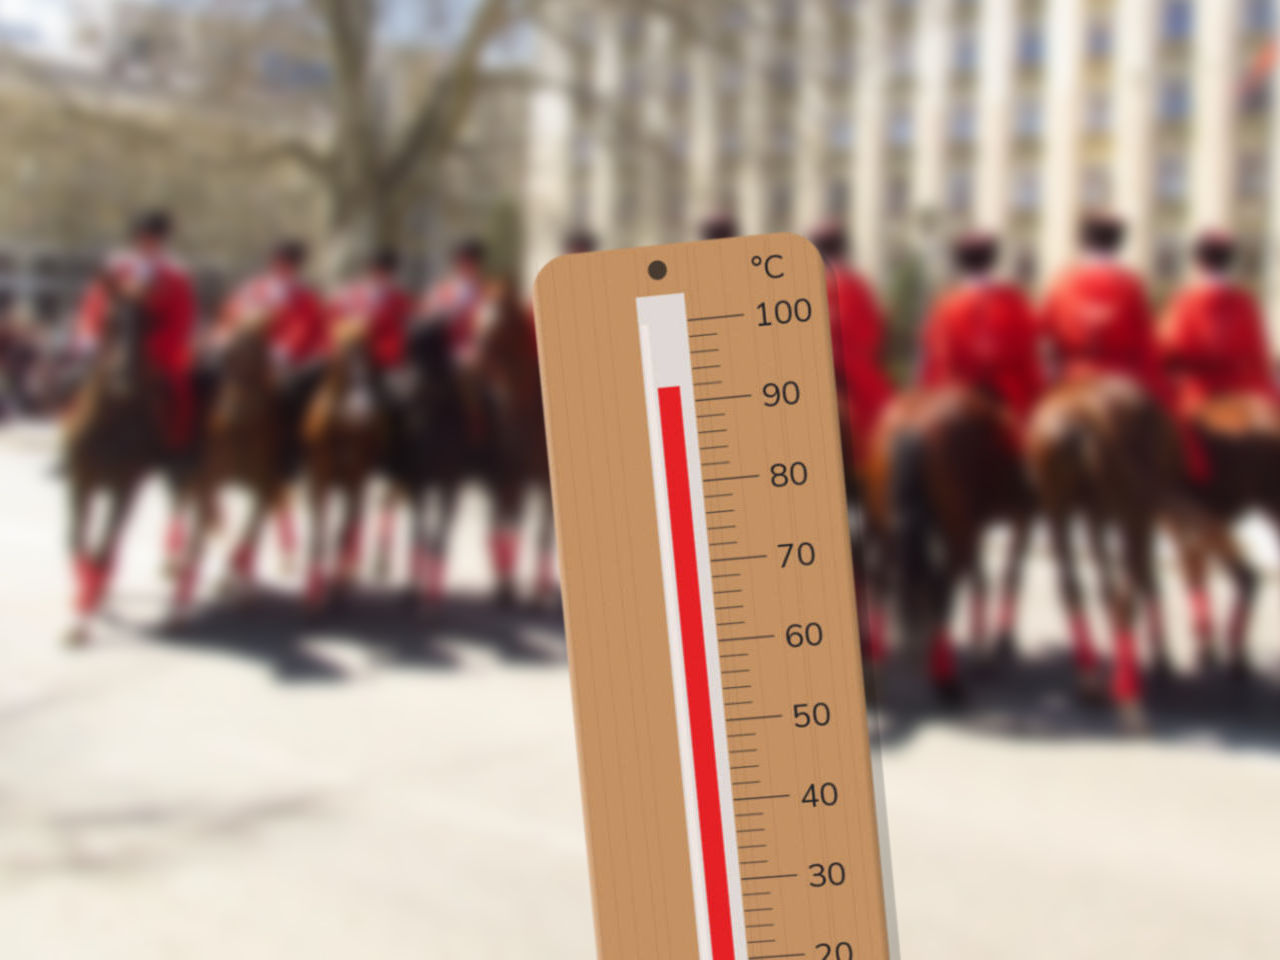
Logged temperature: 92 °C
